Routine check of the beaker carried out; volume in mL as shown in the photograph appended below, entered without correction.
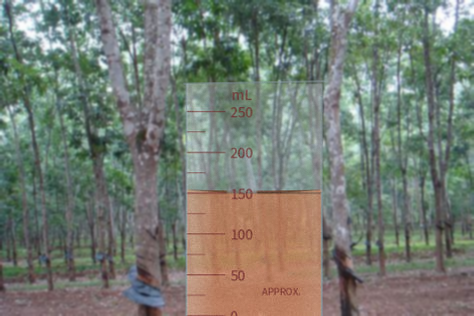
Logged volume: 150 mL
